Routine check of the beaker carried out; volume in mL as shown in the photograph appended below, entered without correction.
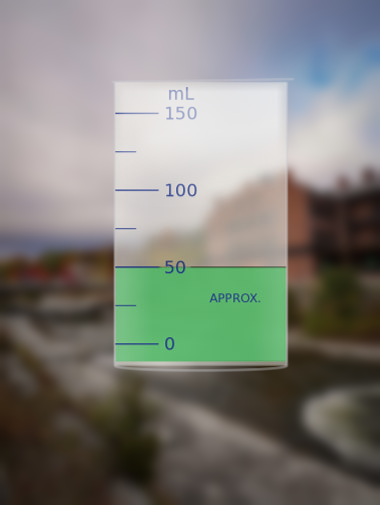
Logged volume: 50 mL
